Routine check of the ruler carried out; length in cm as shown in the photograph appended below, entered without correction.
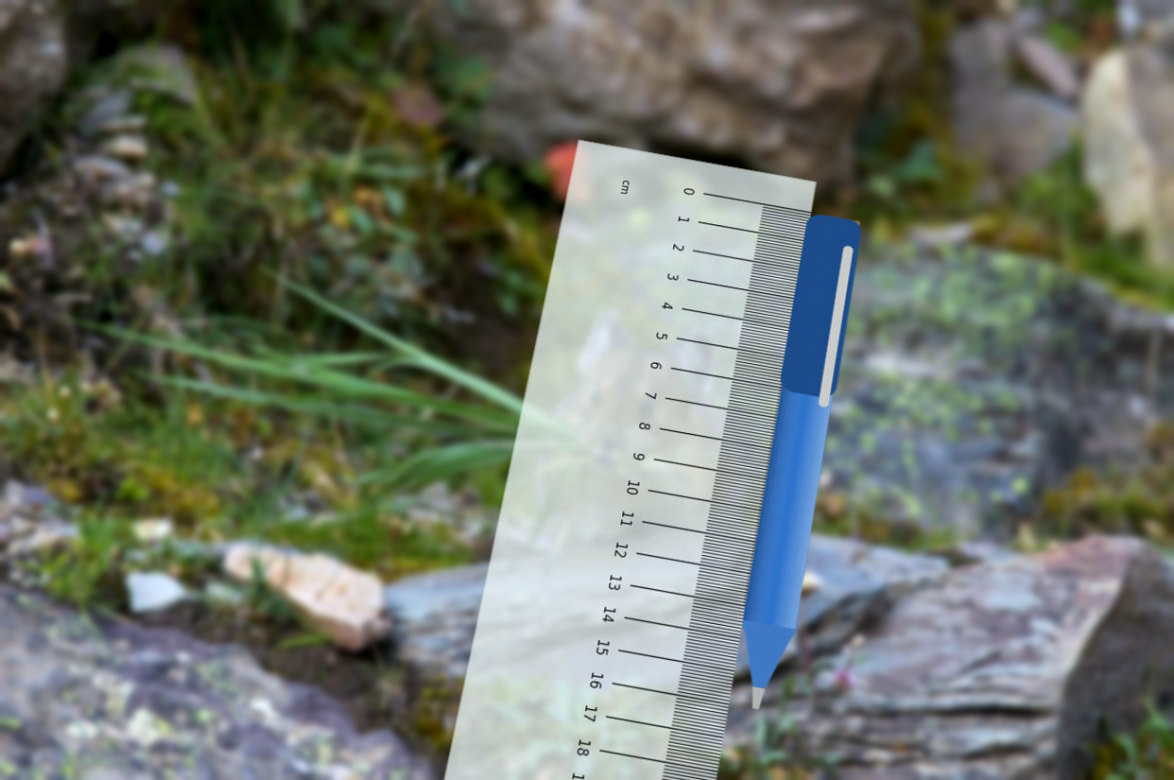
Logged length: 16 cm
